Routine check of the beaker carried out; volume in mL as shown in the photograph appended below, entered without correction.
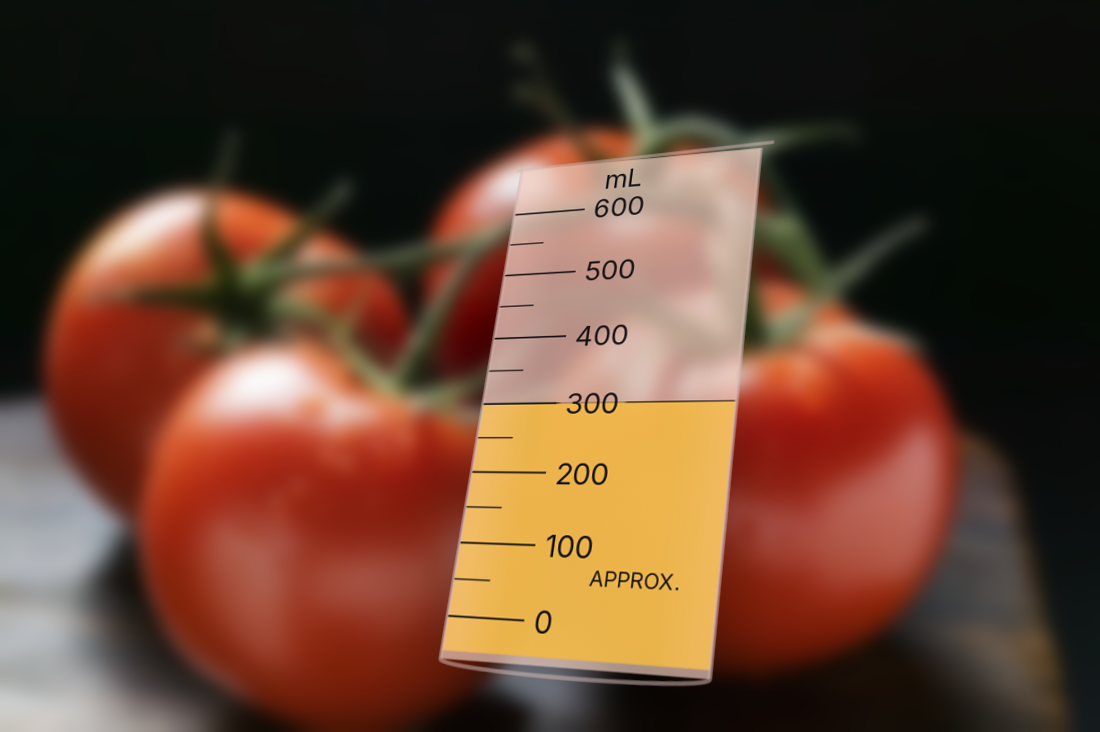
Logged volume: 300 mL
